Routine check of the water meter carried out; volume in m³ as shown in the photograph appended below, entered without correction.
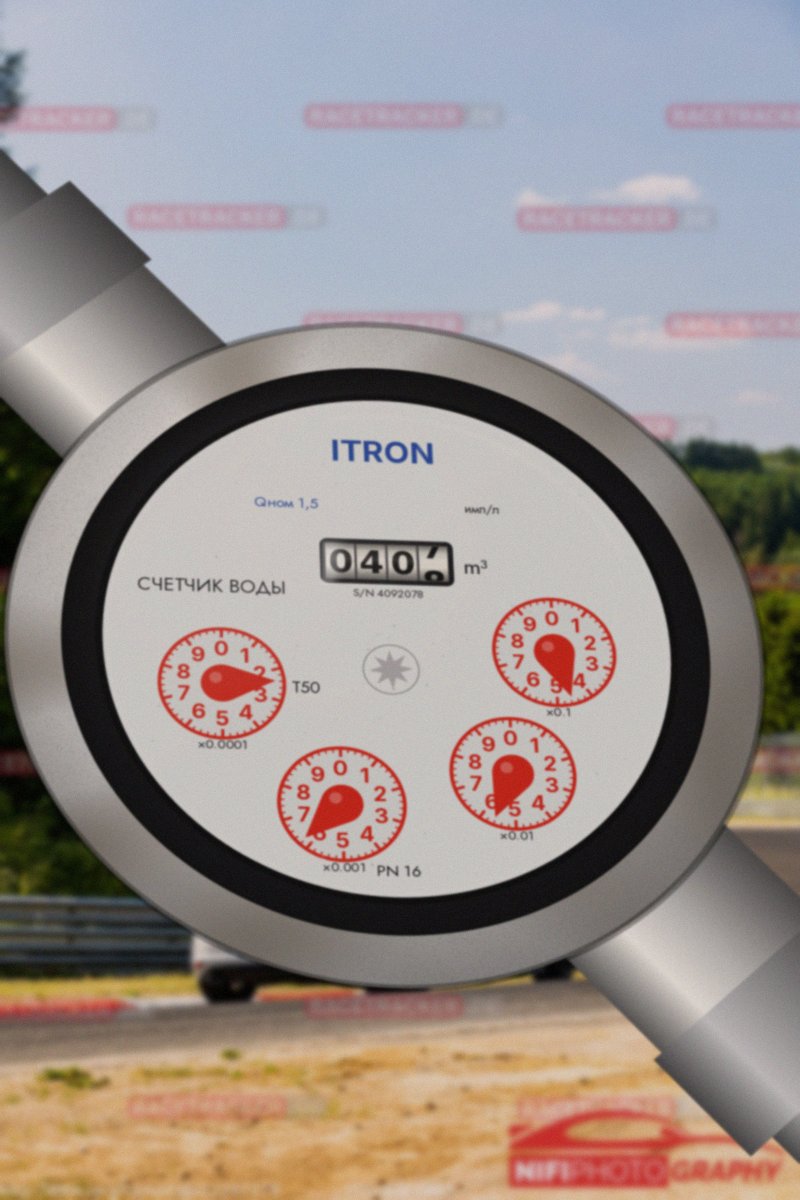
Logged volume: 407.4562 m³
